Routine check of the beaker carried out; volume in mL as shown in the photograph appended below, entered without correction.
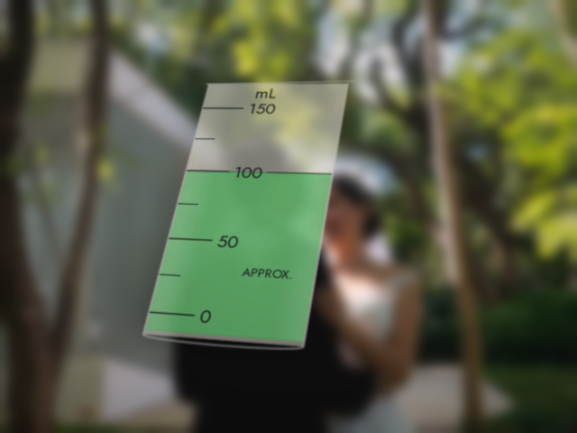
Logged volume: 100 mL
